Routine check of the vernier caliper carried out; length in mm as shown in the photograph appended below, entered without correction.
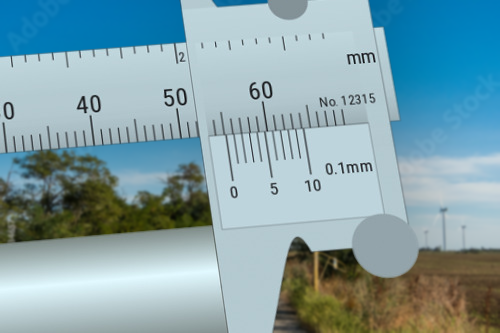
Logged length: 55.2 mm
